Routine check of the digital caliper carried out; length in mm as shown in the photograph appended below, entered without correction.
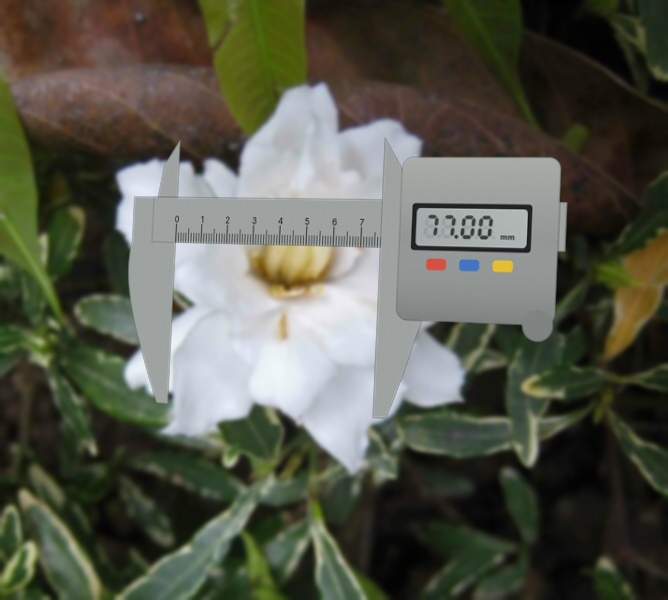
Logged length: 77.00 mm
